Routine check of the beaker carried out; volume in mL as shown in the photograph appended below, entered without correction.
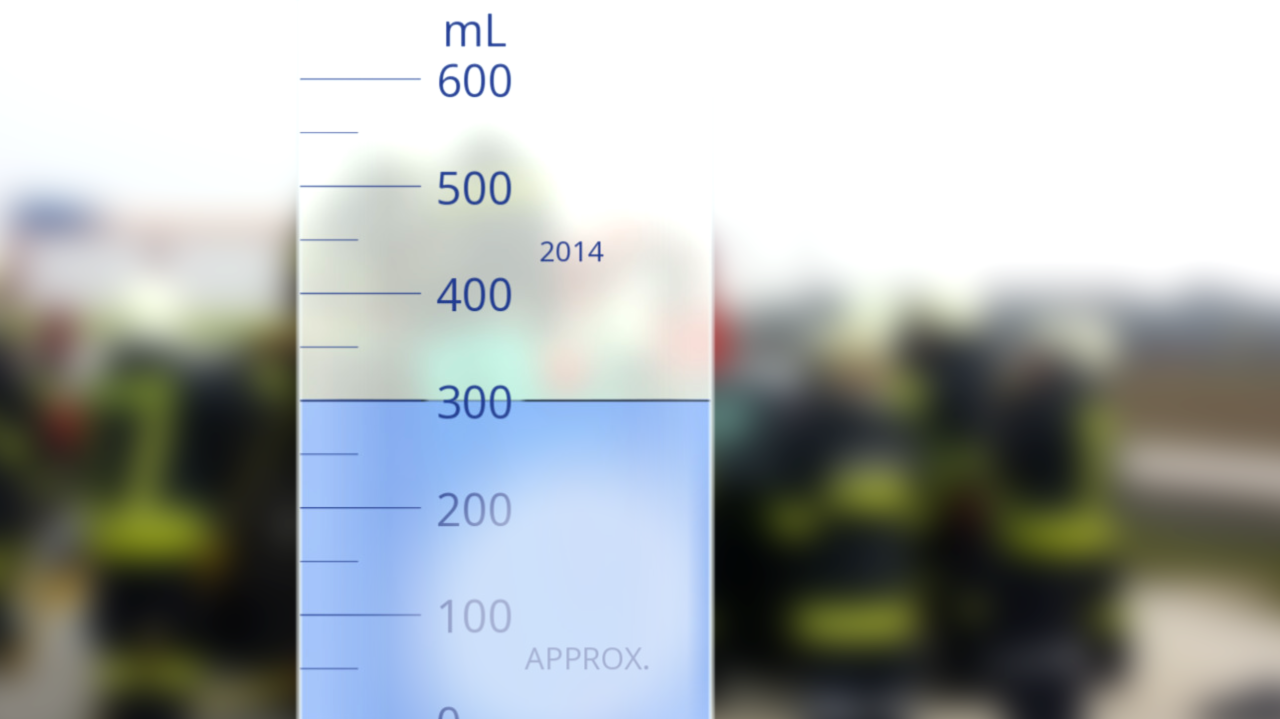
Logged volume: 300 mL
